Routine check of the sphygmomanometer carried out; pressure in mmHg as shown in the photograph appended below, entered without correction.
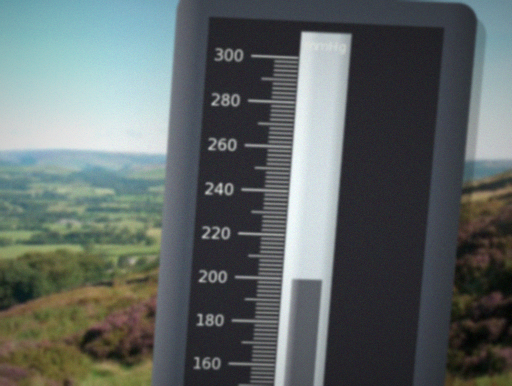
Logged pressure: 200 mmHg
